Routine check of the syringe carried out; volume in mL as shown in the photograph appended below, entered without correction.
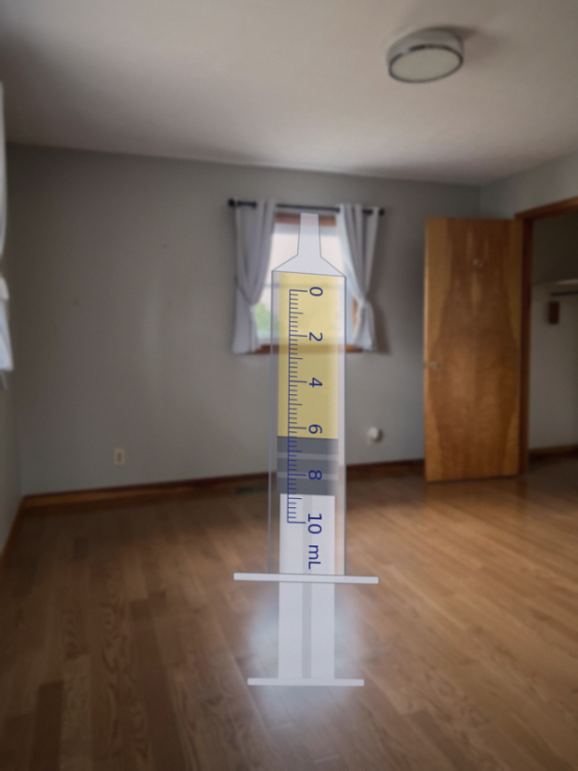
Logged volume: 6.4 mL
